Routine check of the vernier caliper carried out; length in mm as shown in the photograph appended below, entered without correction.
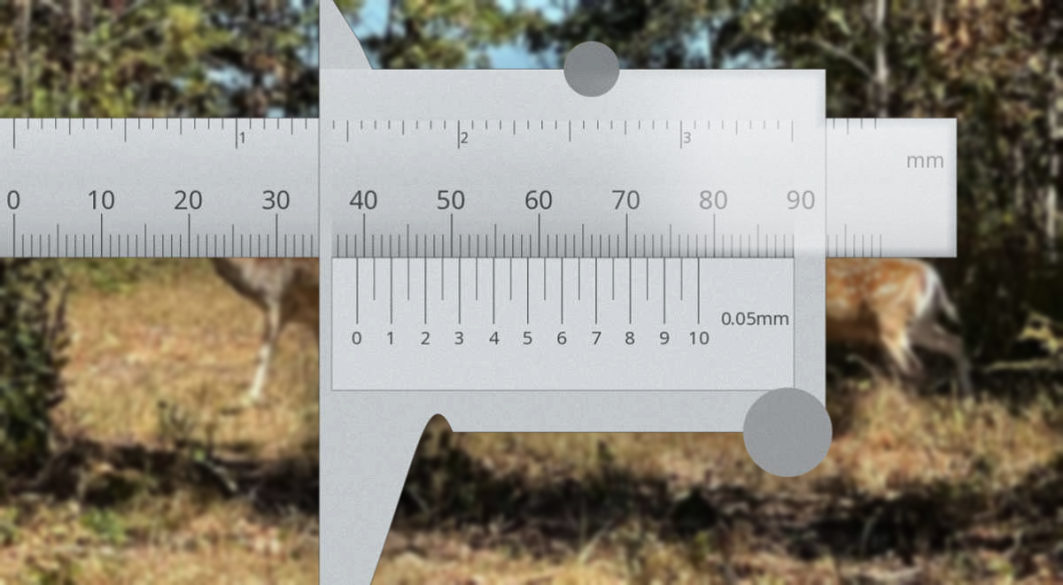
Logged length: 39.2 mm
